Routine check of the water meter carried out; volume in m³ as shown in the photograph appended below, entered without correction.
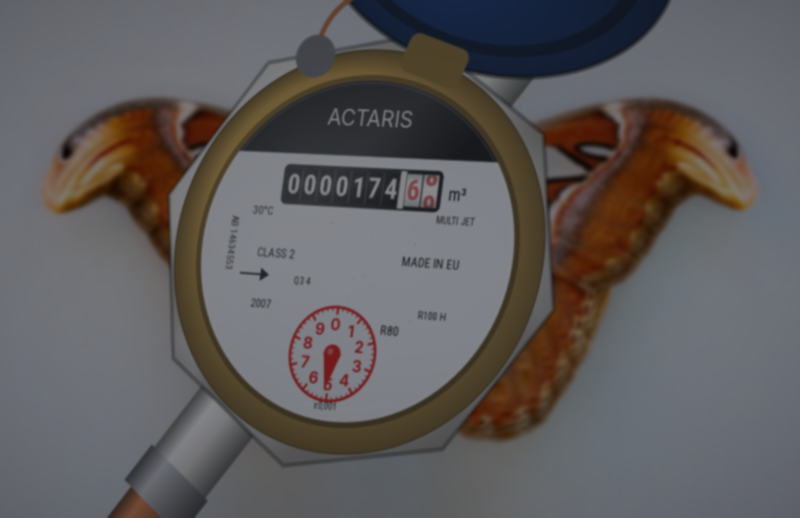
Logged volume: 174.685 m³
